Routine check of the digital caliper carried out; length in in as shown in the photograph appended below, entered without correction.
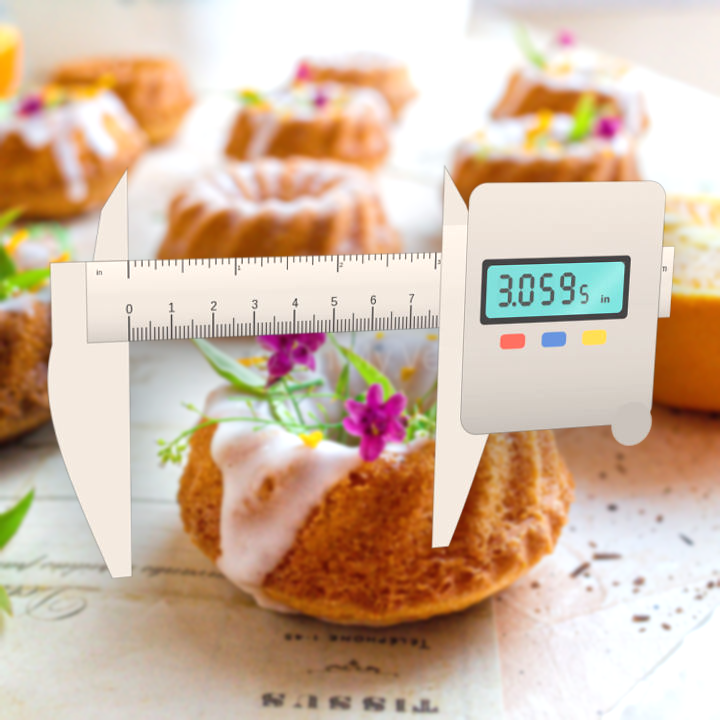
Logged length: 3.0595 in
